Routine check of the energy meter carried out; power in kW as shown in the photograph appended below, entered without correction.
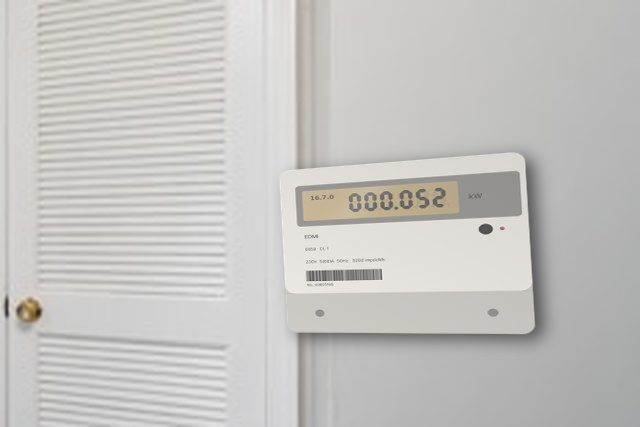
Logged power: 0.052 kW
